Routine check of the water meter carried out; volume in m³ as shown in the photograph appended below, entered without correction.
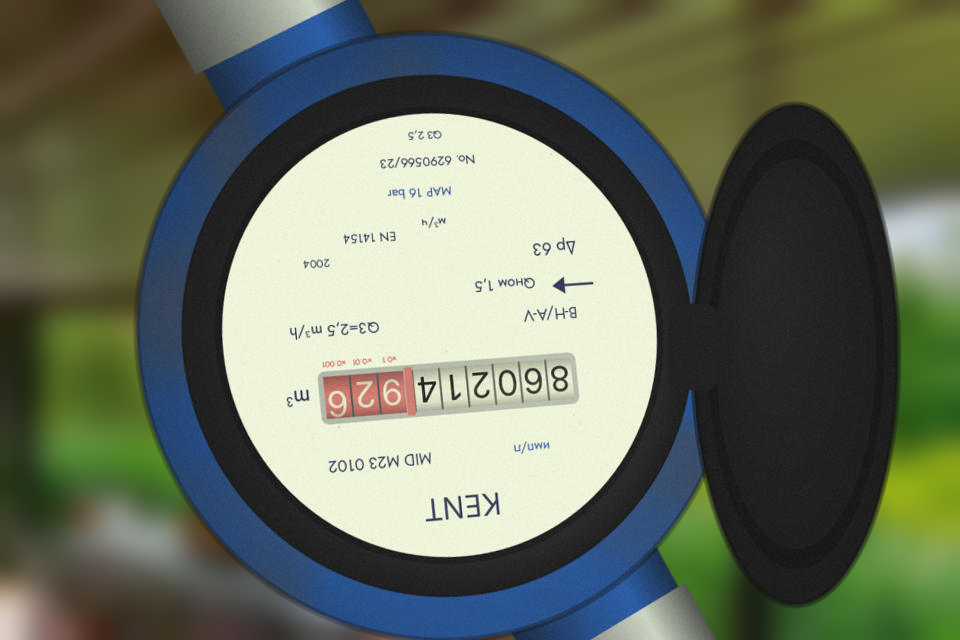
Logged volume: 860214.926 m³
